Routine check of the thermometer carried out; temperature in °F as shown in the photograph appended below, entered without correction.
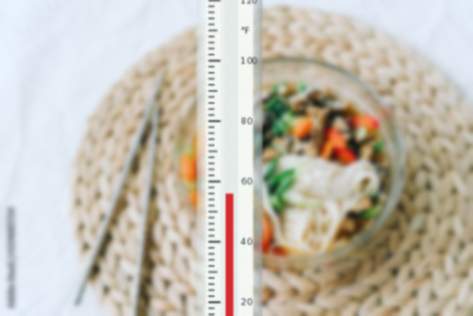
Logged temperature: 56 °F
